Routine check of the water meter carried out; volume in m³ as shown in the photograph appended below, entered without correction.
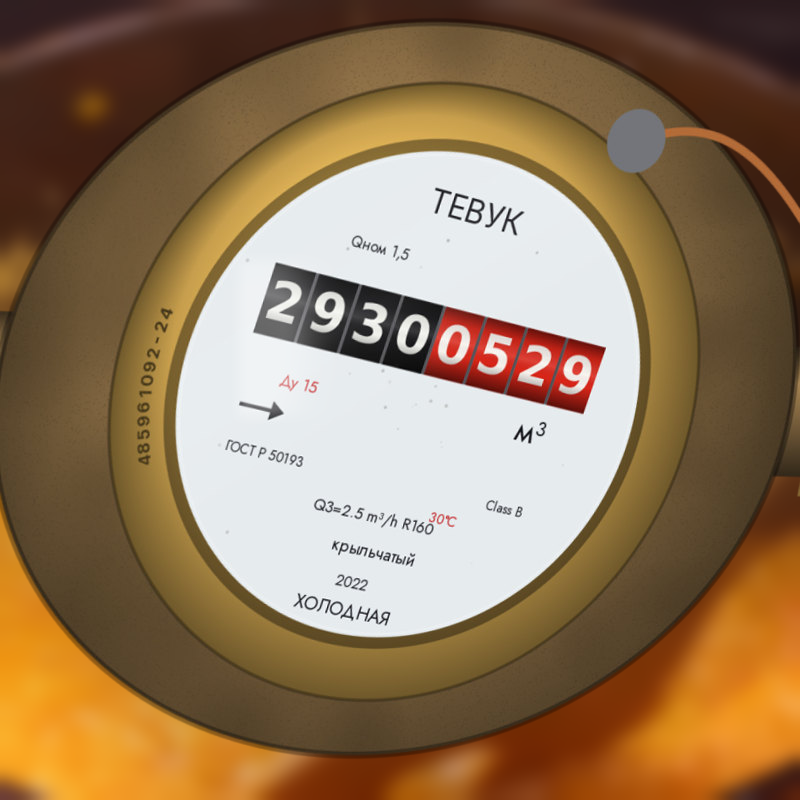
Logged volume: 2930.0529 m³
